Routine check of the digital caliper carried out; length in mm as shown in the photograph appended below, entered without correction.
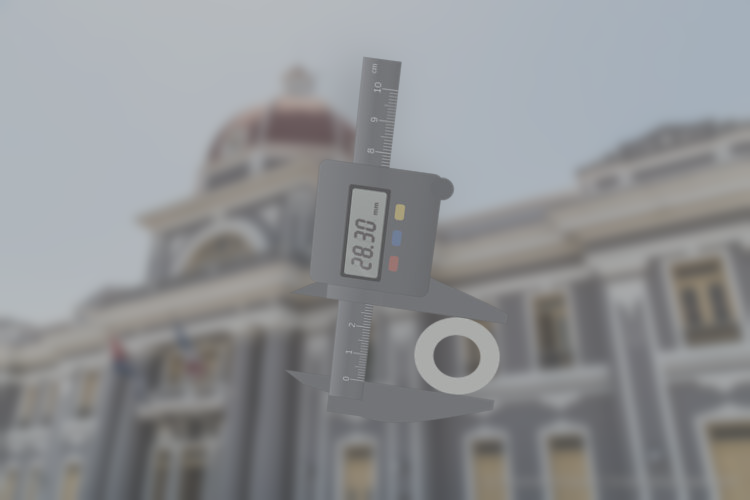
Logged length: 28.30 mm
